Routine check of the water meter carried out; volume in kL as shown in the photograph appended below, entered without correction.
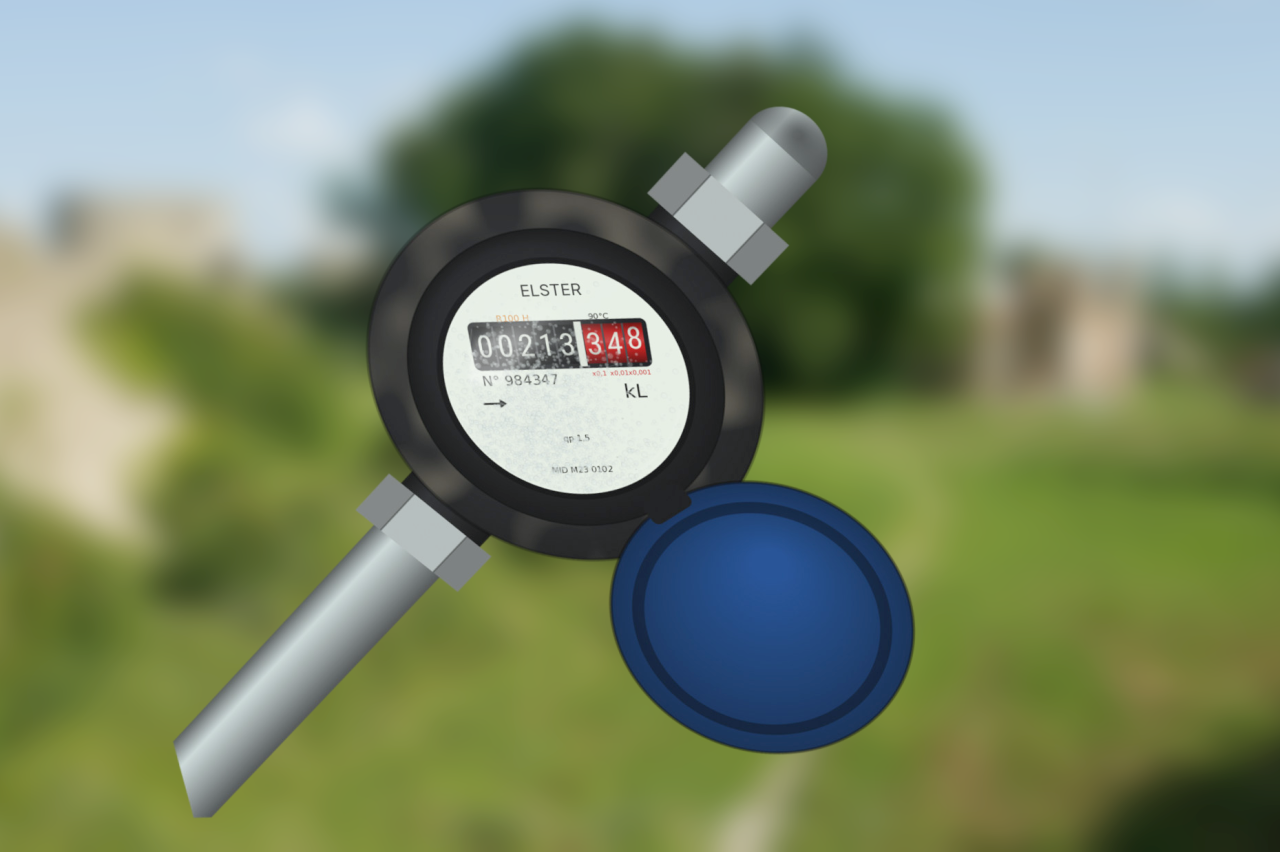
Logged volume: 213.348 kL
